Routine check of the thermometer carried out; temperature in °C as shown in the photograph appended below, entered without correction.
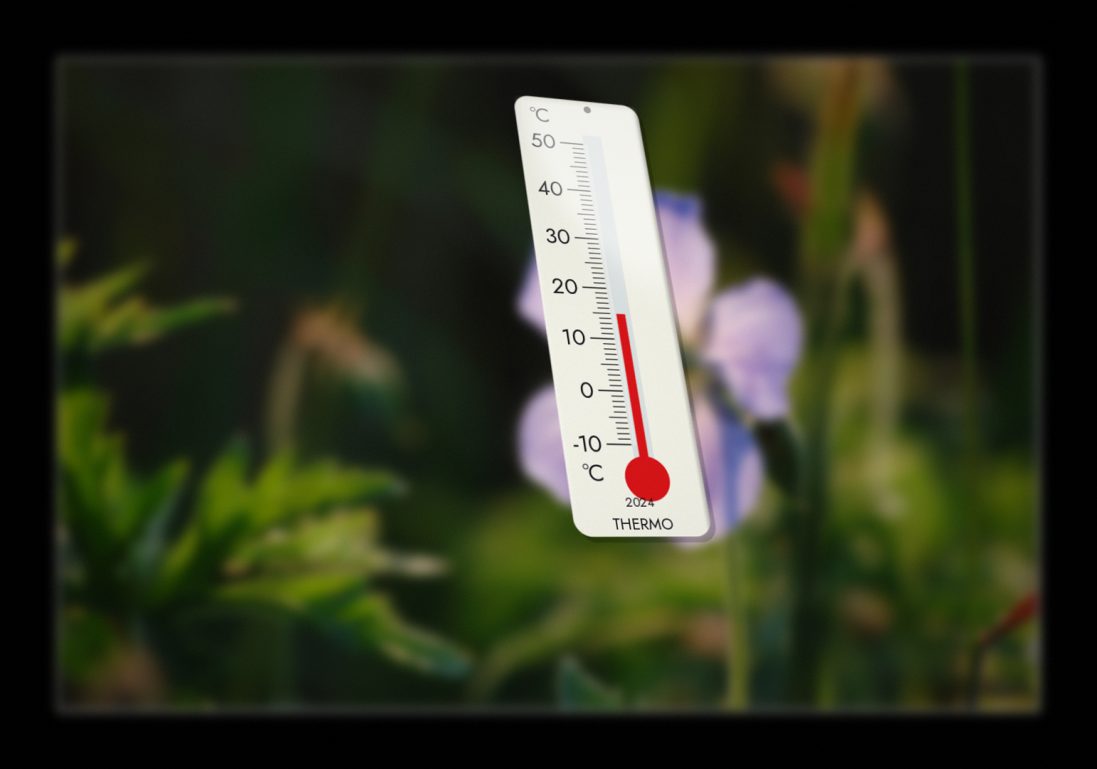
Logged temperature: 15 °C
